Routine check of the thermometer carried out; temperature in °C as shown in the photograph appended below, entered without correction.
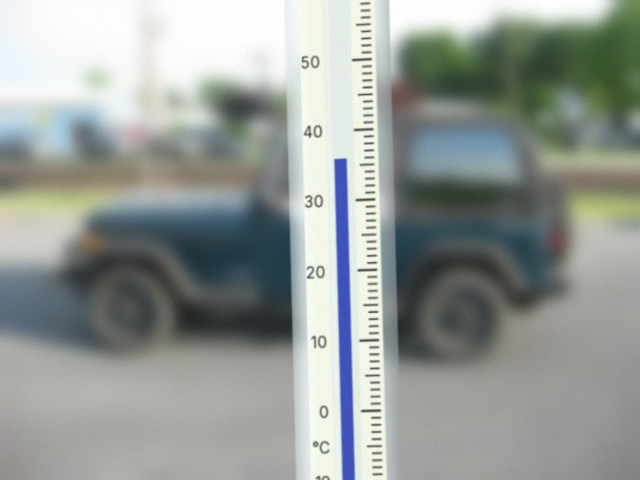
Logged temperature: 36 °C
